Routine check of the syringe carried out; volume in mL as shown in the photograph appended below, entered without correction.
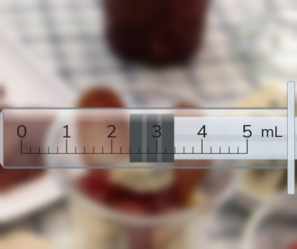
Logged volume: 2.4 mL
